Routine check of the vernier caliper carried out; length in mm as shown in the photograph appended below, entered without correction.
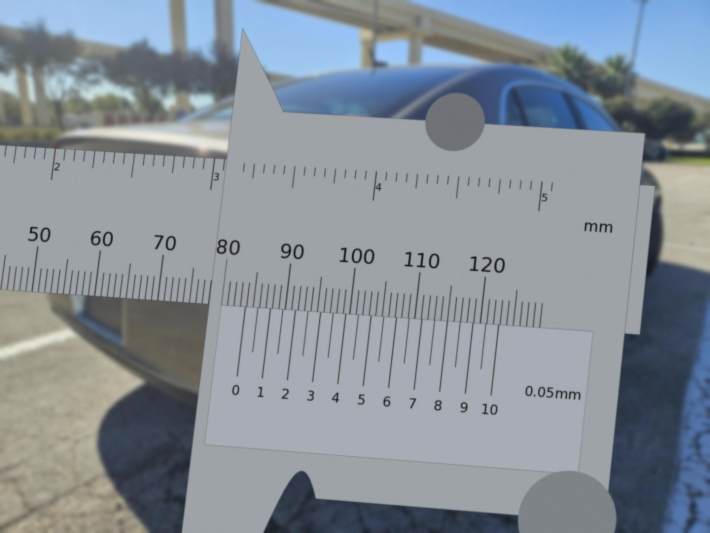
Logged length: 83.8 mm
